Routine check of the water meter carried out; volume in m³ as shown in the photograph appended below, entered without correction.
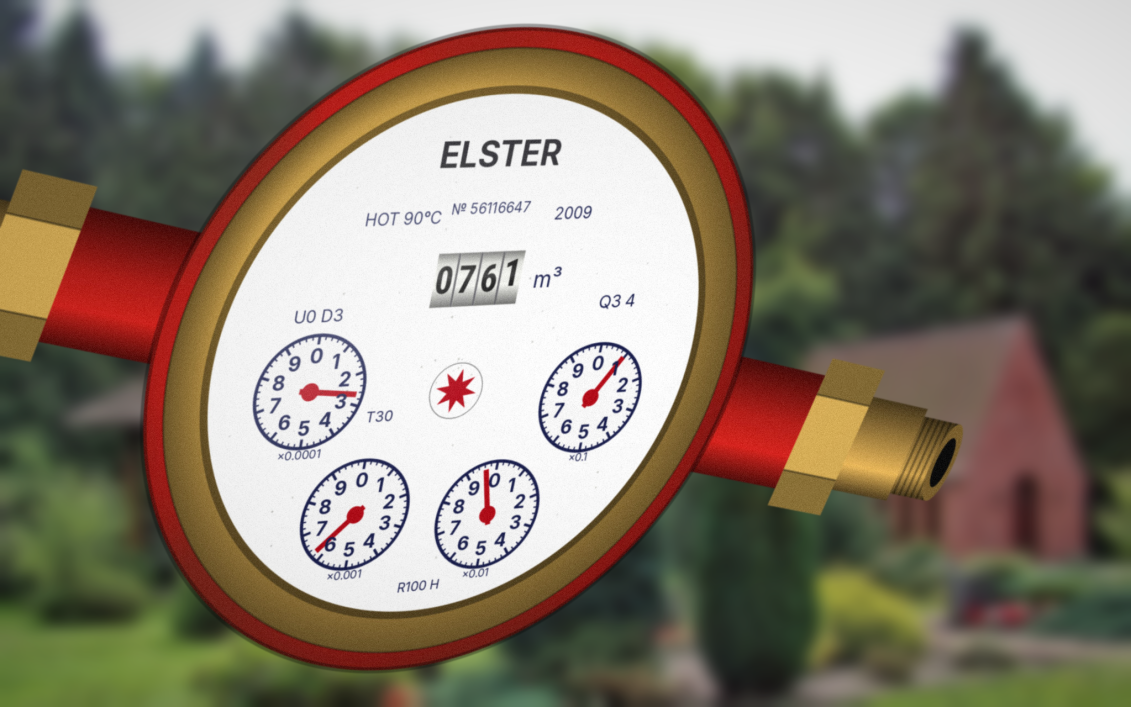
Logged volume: 761.0962 m³
